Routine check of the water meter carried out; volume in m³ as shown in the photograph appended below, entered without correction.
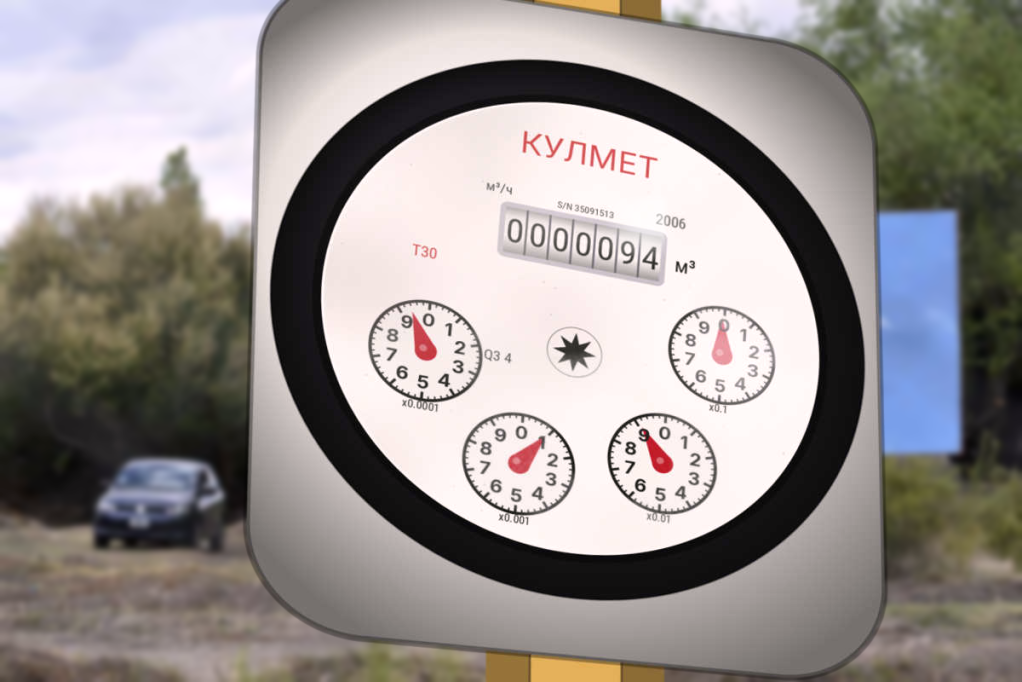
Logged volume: 93.9909 m³
